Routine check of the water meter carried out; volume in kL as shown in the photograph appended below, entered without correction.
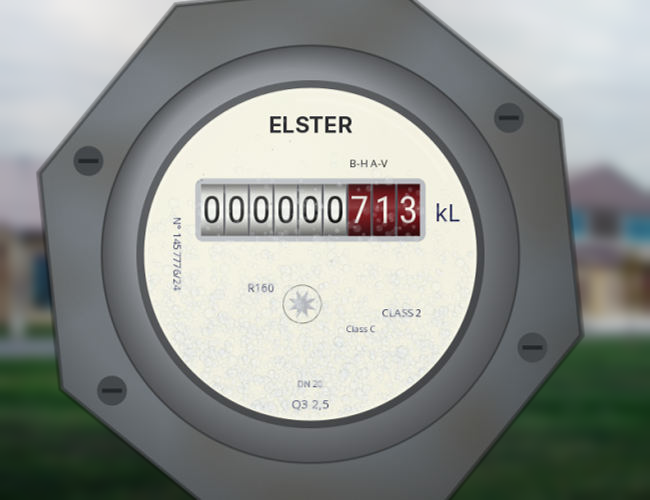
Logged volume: 0.713 kL
